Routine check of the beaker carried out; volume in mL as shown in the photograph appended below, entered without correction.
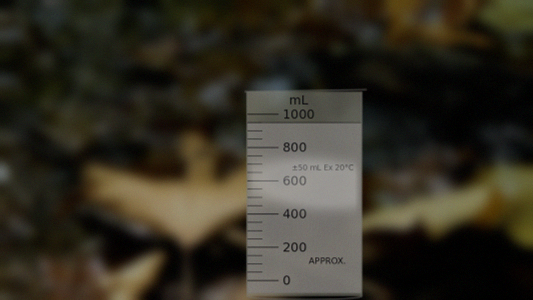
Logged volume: 950 mL
